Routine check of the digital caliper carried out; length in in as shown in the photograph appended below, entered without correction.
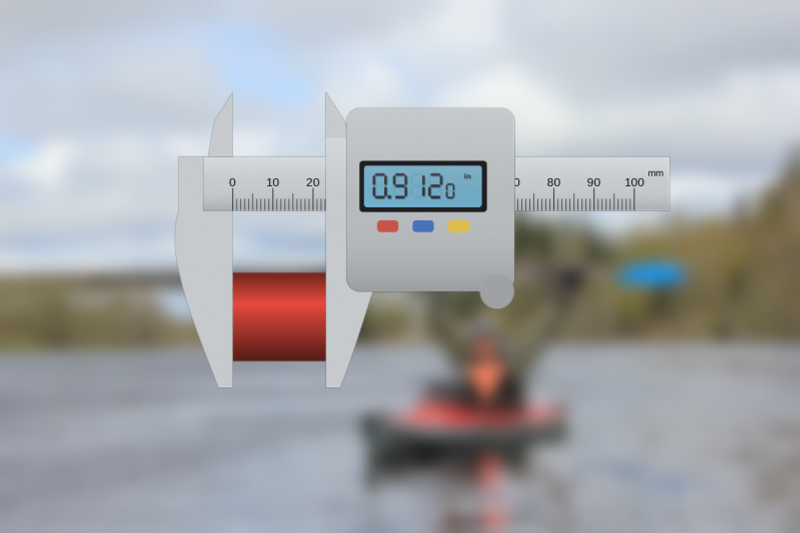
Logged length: 0.9120 in
